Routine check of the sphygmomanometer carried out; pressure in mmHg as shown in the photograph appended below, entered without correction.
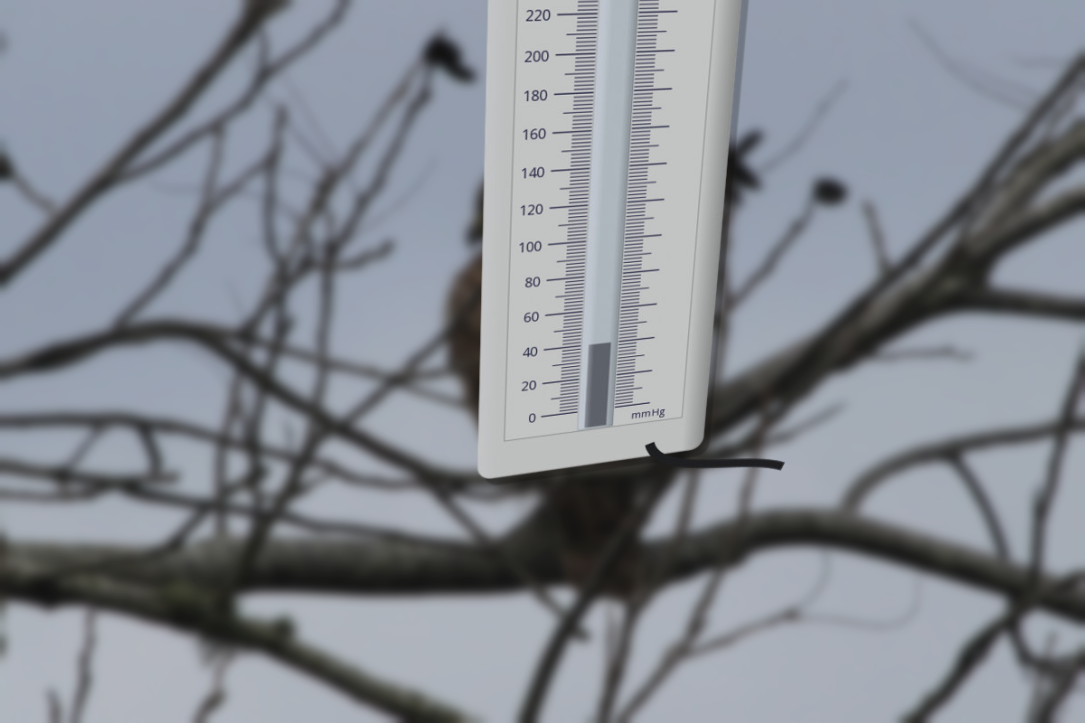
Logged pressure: 40 mmHg
